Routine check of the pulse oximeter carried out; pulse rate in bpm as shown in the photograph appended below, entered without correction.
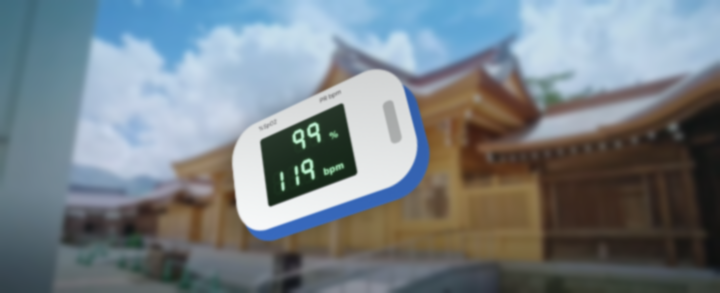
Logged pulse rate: 119 bpm
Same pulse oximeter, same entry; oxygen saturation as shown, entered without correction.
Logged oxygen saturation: 99 %
